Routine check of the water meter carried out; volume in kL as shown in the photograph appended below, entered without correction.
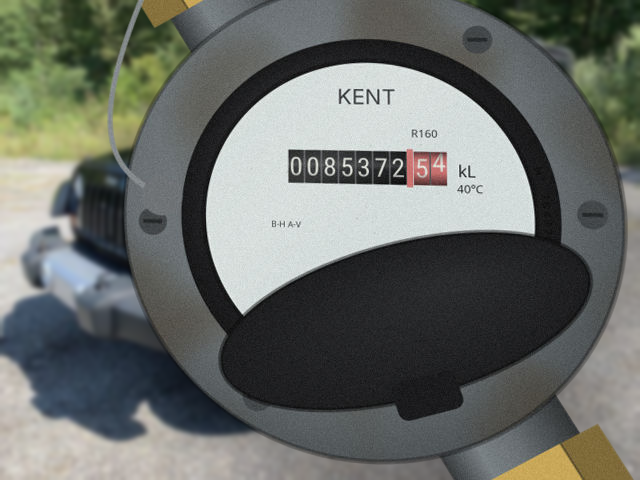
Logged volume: 85372.54 kL
